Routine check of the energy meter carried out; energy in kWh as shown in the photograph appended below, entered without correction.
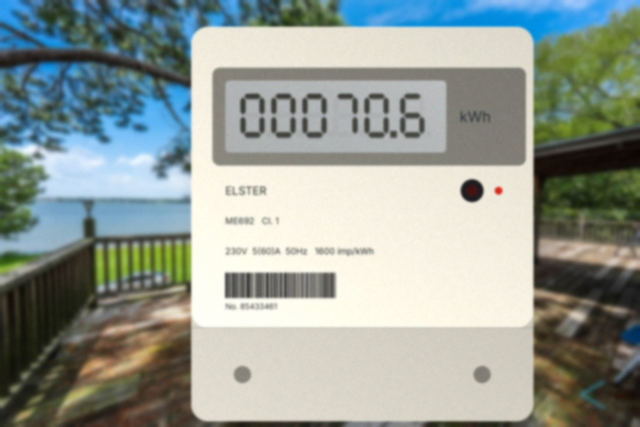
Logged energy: 70.6 kWh
